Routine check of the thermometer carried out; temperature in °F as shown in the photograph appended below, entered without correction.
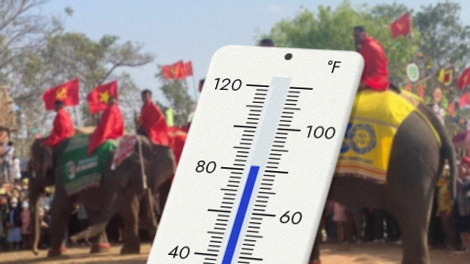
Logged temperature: 82 °F
